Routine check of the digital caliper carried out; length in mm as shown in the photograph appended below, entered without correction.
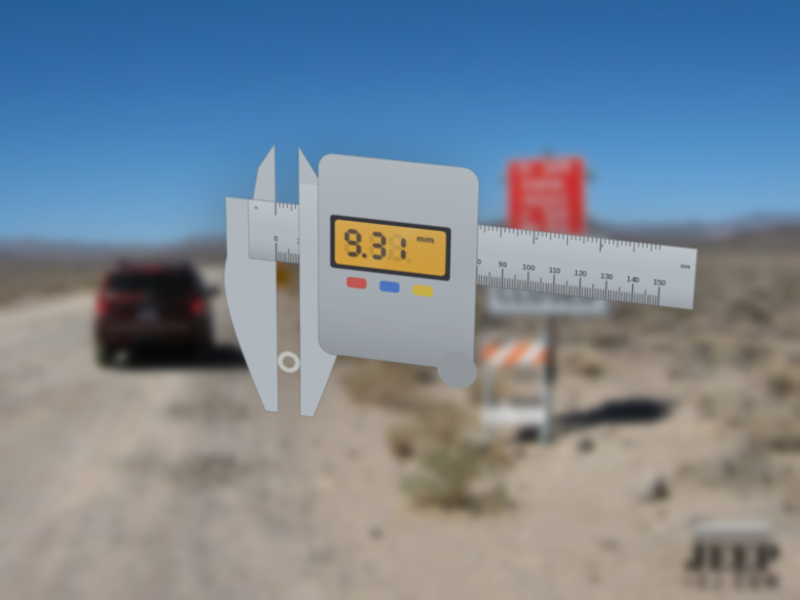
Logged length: 9.31 mm
